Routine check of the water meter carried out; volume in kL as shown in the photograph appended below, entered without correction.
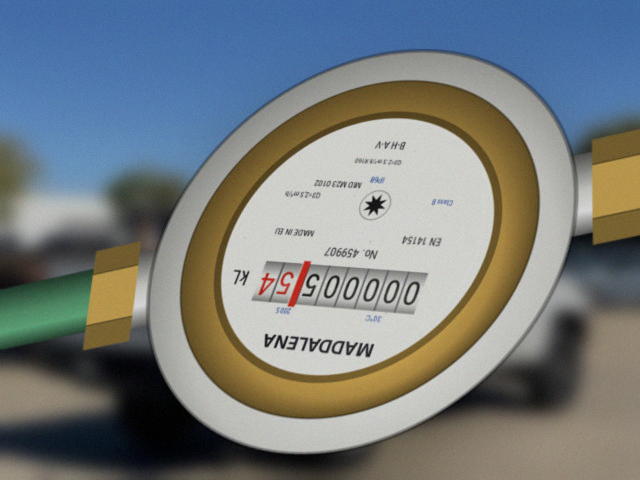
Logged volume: 5.54 kL
